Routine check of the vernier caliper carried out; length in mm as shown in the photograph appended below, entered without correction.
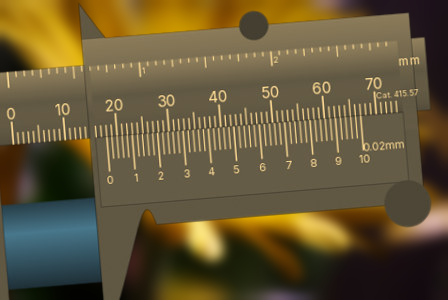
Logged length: 18.0 mm
